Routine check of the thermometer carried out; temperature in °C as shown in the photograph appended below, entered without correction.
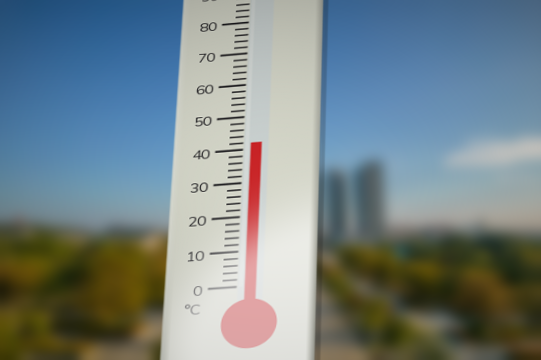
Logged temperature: 42 °C
